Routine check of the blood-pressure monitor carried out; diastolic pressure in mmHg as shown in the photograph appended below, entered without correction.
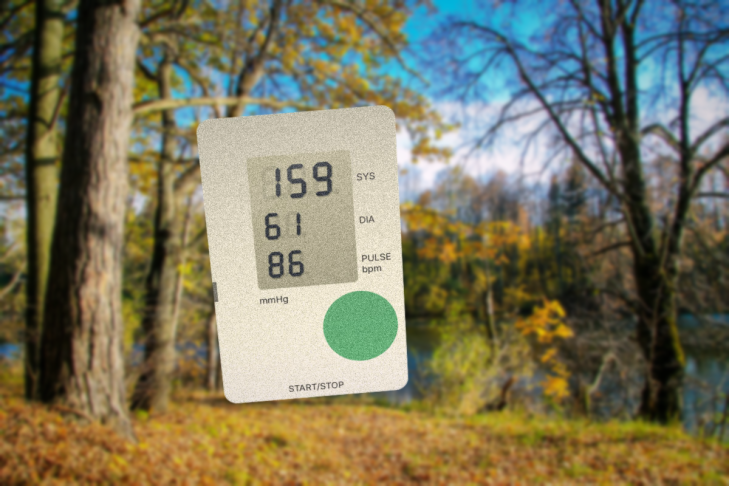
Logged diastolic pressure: 61 mmHg
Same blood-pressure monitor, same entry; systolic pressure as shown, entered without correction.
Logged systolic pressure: 159 mmHg
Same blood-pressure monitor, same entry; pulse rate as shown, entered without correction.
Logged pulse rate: 86 bpm
